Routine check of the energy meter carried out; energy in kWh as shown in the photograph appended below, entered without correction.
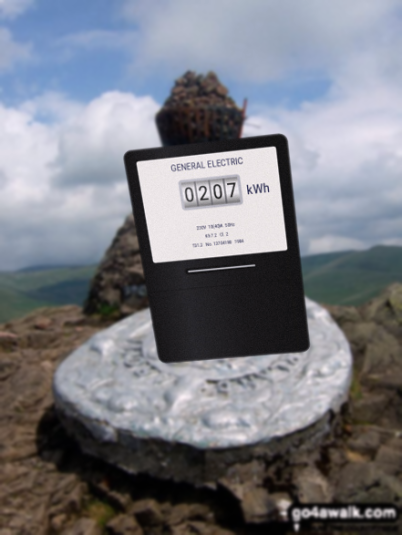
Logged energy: 207 kWh
